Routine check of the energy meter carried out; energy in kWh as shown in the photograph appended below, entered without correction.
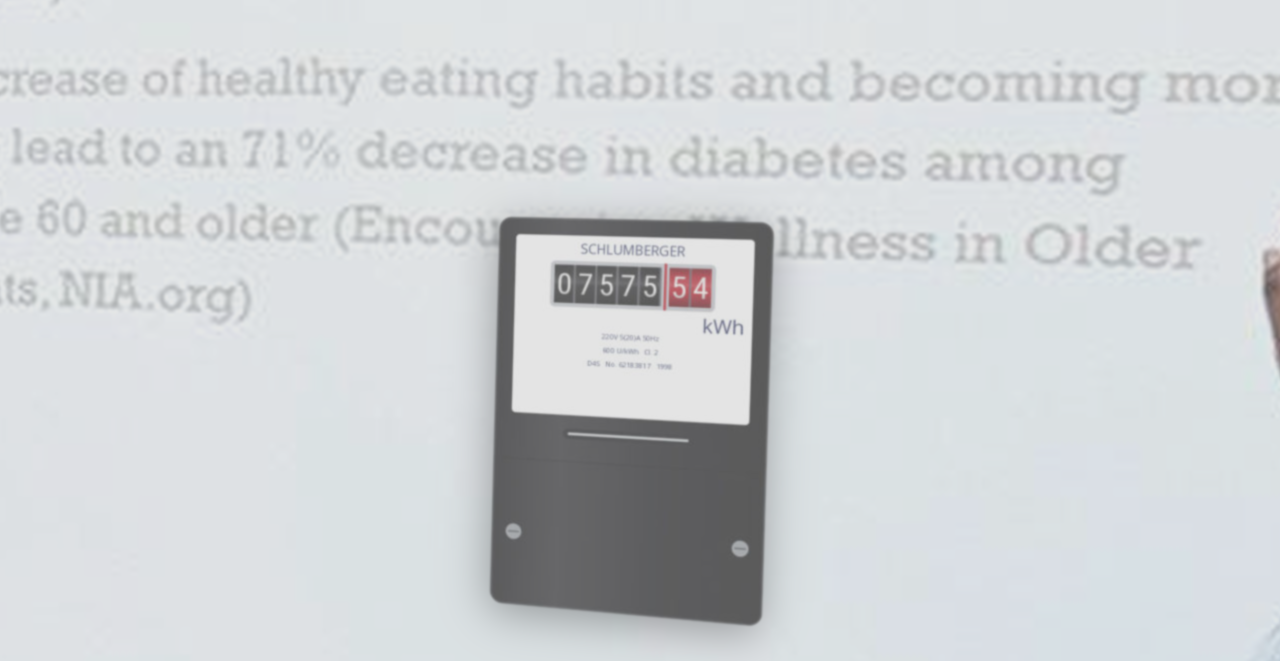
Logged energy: 7575.54 kWh
